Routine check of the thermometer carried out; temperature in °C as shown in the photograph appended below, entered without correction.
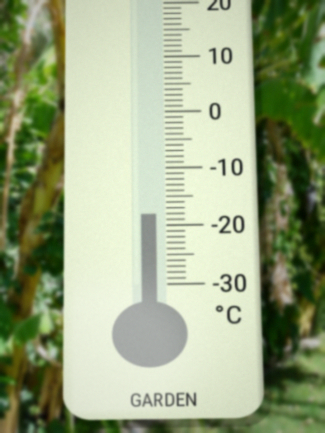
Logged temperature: -18 °C
